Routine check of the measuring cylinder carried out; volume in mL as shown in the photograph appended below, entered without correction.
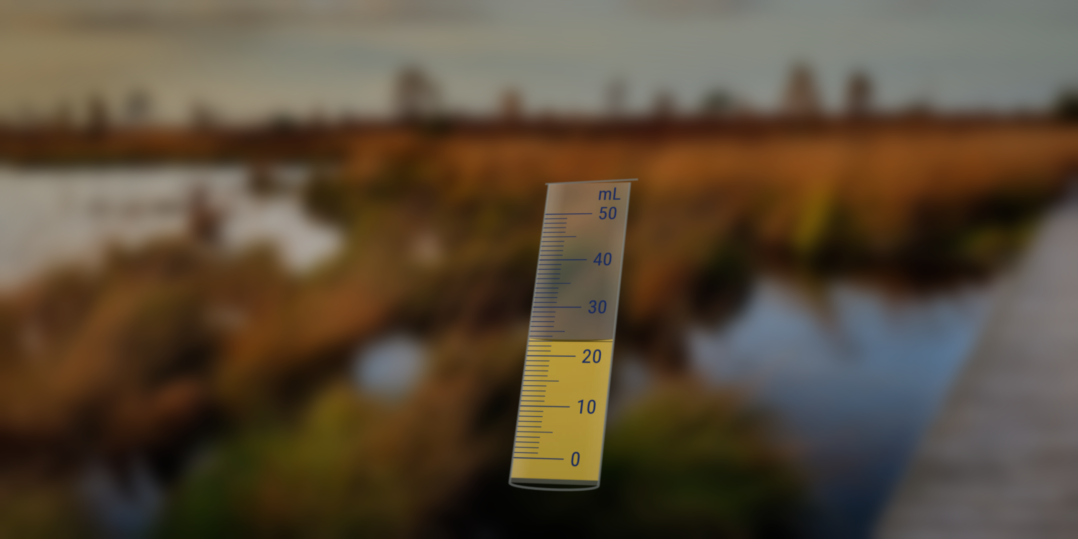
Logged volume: 23 mL
